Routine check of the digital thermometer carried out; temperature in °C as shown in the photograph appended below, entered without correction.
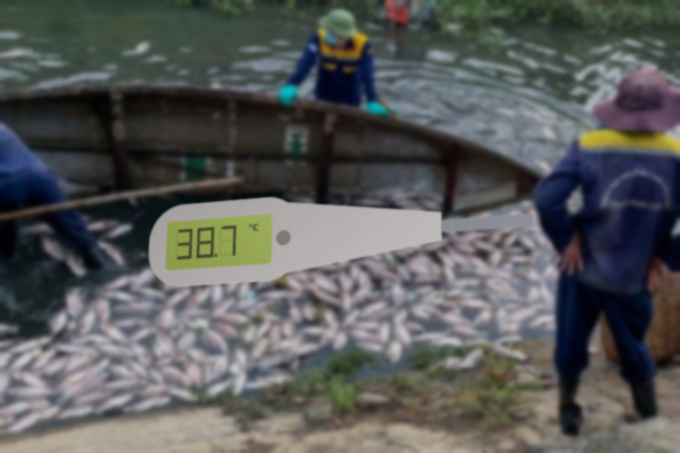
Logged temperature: 38.7 °C
